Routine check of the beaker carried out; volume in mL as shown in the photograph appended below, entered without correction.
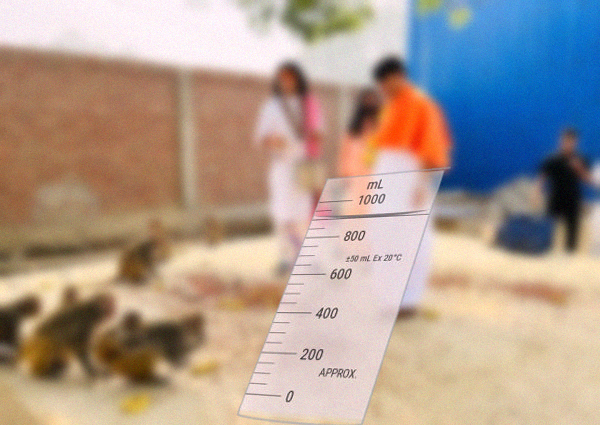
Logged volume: 900 mL
